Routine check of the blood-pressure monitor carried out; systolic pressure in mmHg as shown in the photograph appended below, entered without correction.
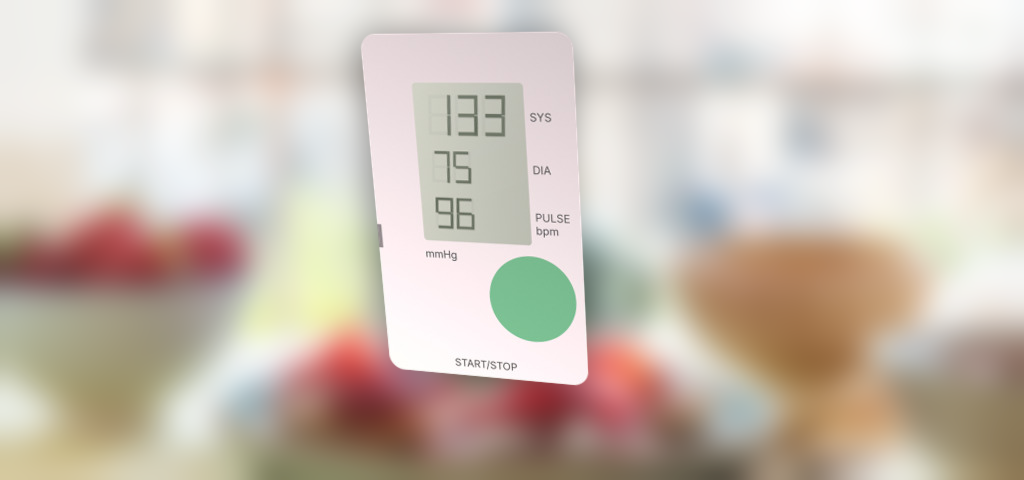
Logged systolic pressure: 133 mmHg
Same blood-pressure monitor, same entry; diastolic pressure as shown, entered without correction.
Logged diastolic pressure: 75 mmHg
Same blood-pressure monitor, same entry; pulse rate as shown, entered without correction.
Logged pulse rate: 96 bpm
